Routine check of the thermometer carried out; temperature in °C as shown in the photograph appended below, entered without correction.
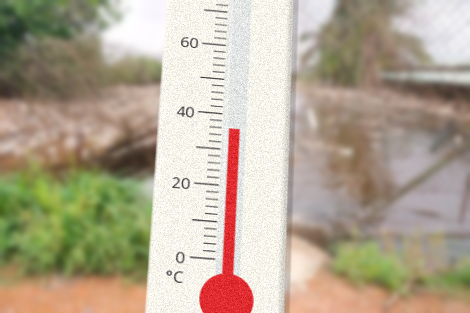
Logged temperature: 36 °C
